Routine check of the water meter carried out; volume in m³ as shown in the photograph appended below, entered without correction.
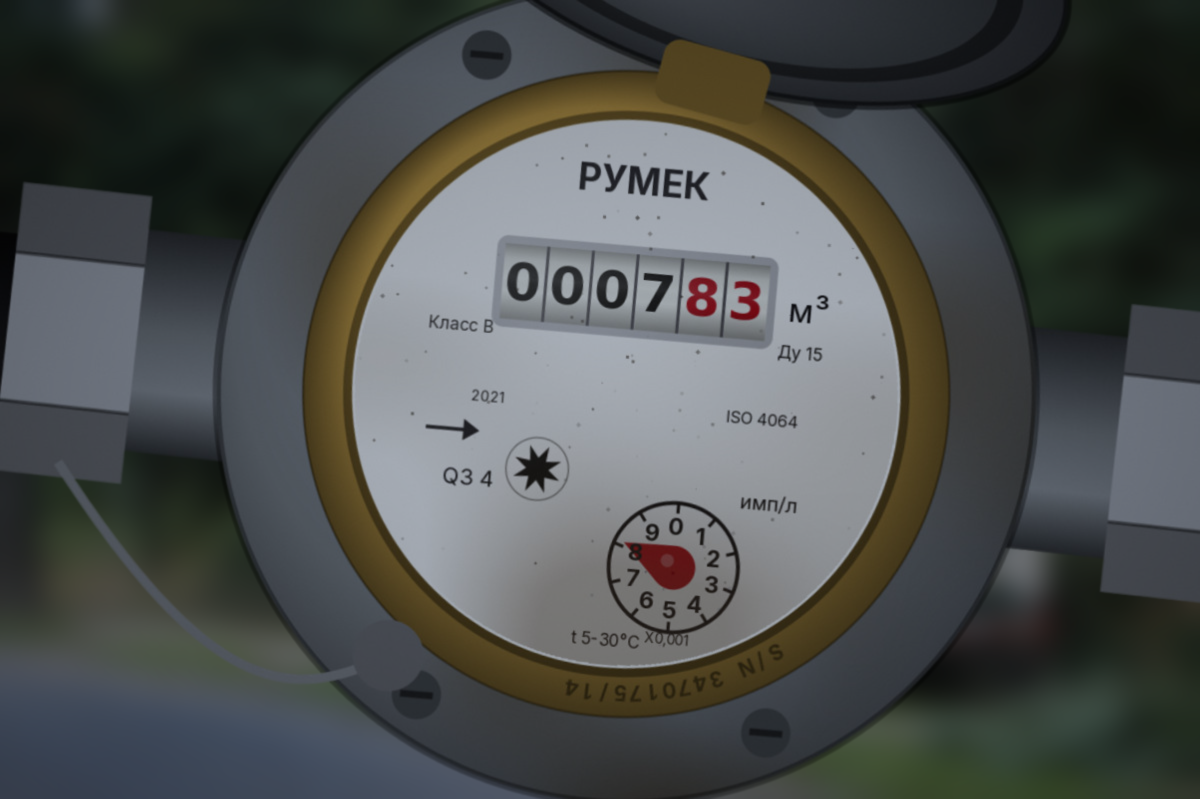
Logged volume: 7.838 m³
